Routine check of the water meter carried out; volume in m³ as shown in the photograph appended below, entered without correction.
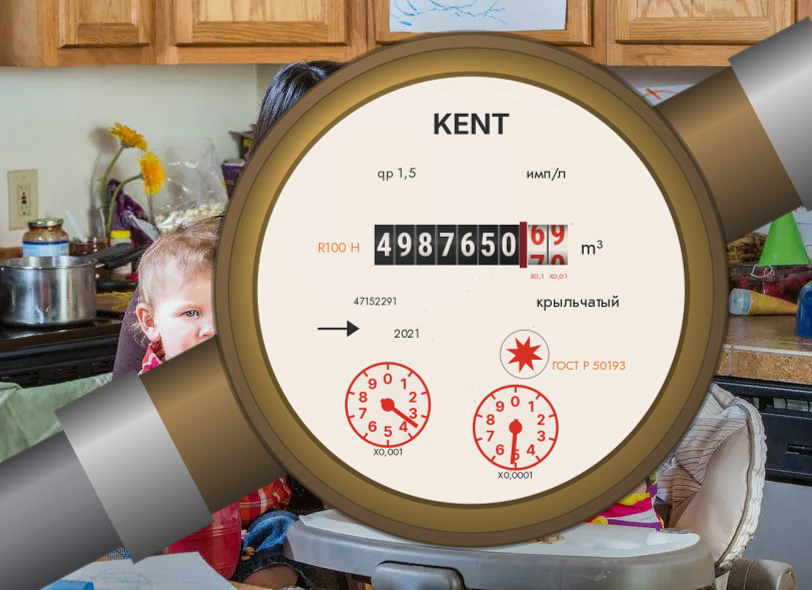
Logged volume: 4987650.6935 m³
